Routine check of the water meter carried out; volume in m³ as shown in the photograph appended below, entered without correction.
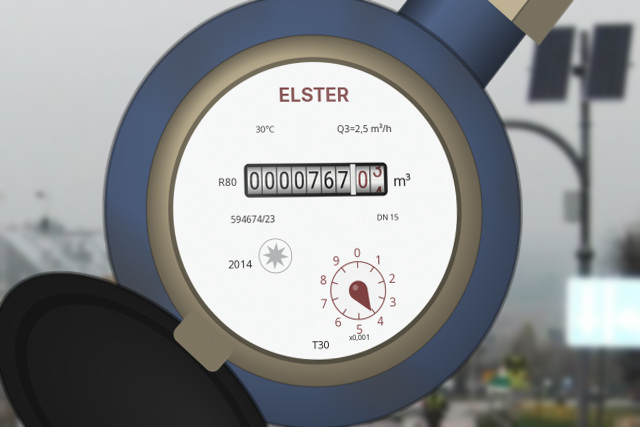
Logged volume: 767.034 m³
